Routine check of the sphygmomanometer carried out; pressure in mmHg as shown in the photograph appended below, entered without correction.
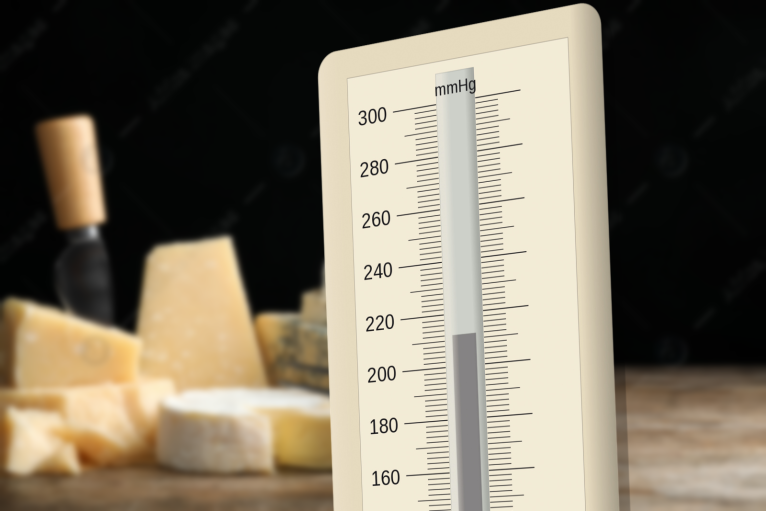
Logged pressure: 212 mmHg
